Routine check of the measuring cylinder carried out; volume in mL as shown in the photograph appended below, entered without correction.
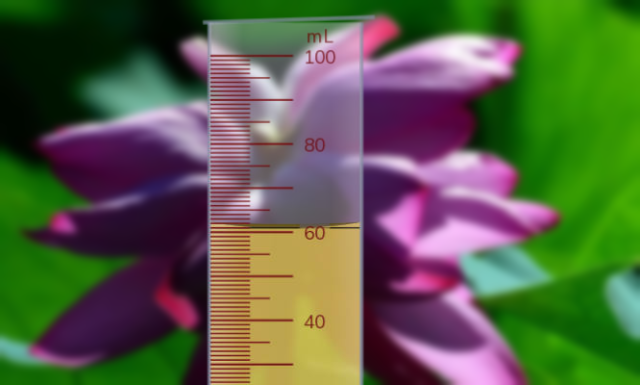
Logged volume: 61 mL
